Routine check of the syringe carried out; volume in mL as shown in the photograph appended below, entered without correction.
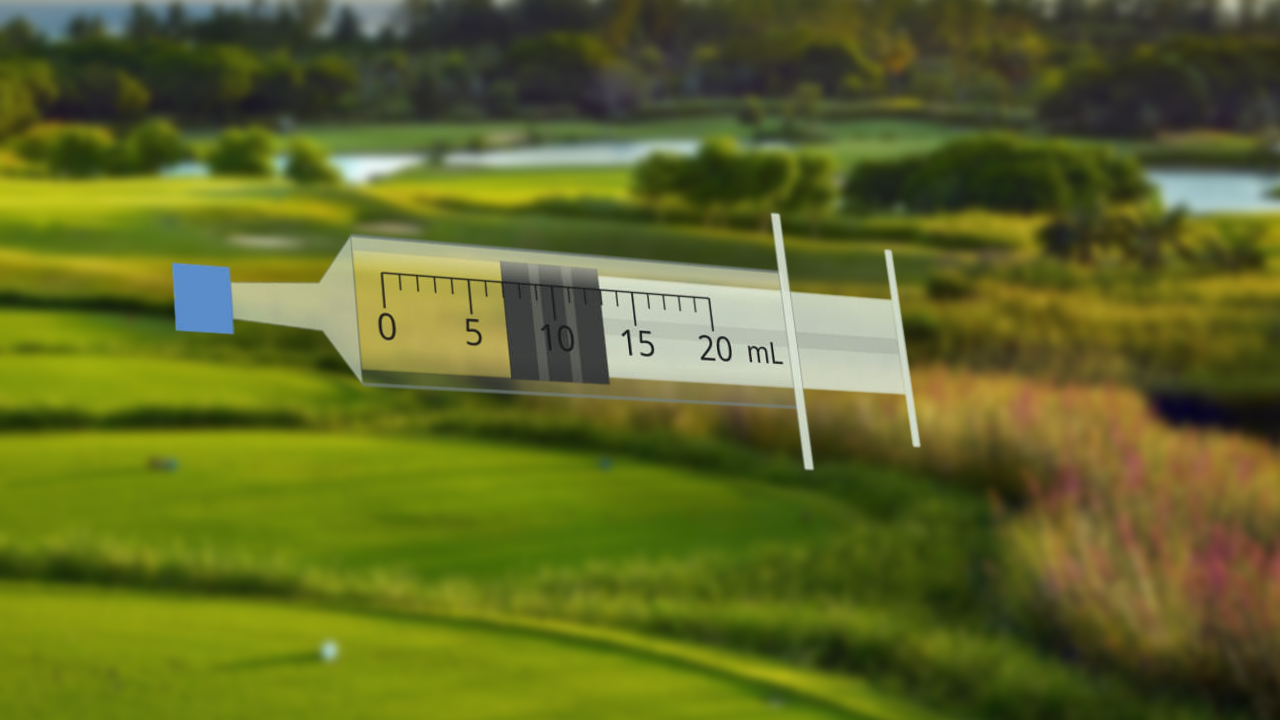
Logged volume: 7 mL
